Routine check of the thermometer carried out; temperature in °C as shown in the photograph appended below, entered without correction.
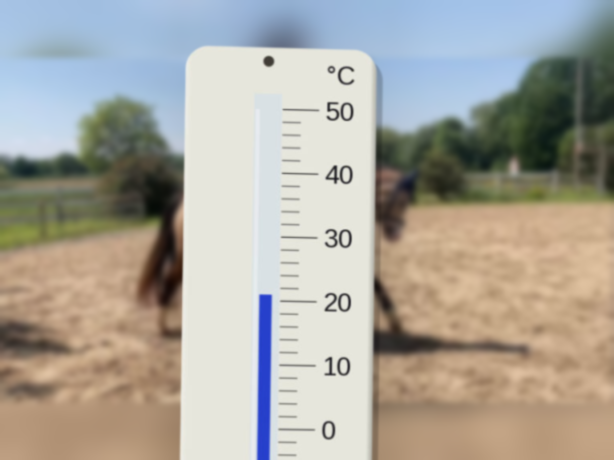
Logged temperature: 21 °C
